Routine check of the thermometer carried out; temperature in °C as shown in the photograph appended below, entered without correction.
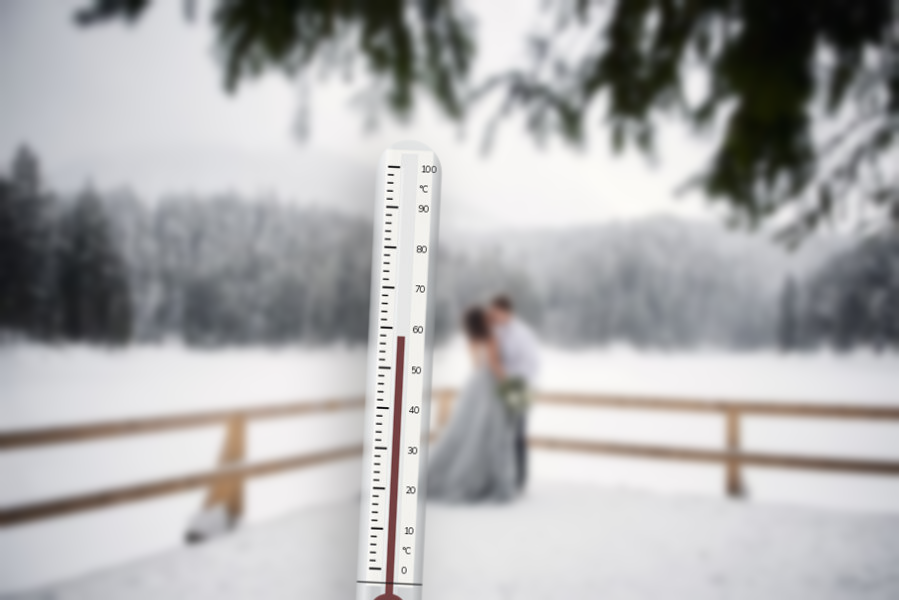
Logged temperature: 58 °C
